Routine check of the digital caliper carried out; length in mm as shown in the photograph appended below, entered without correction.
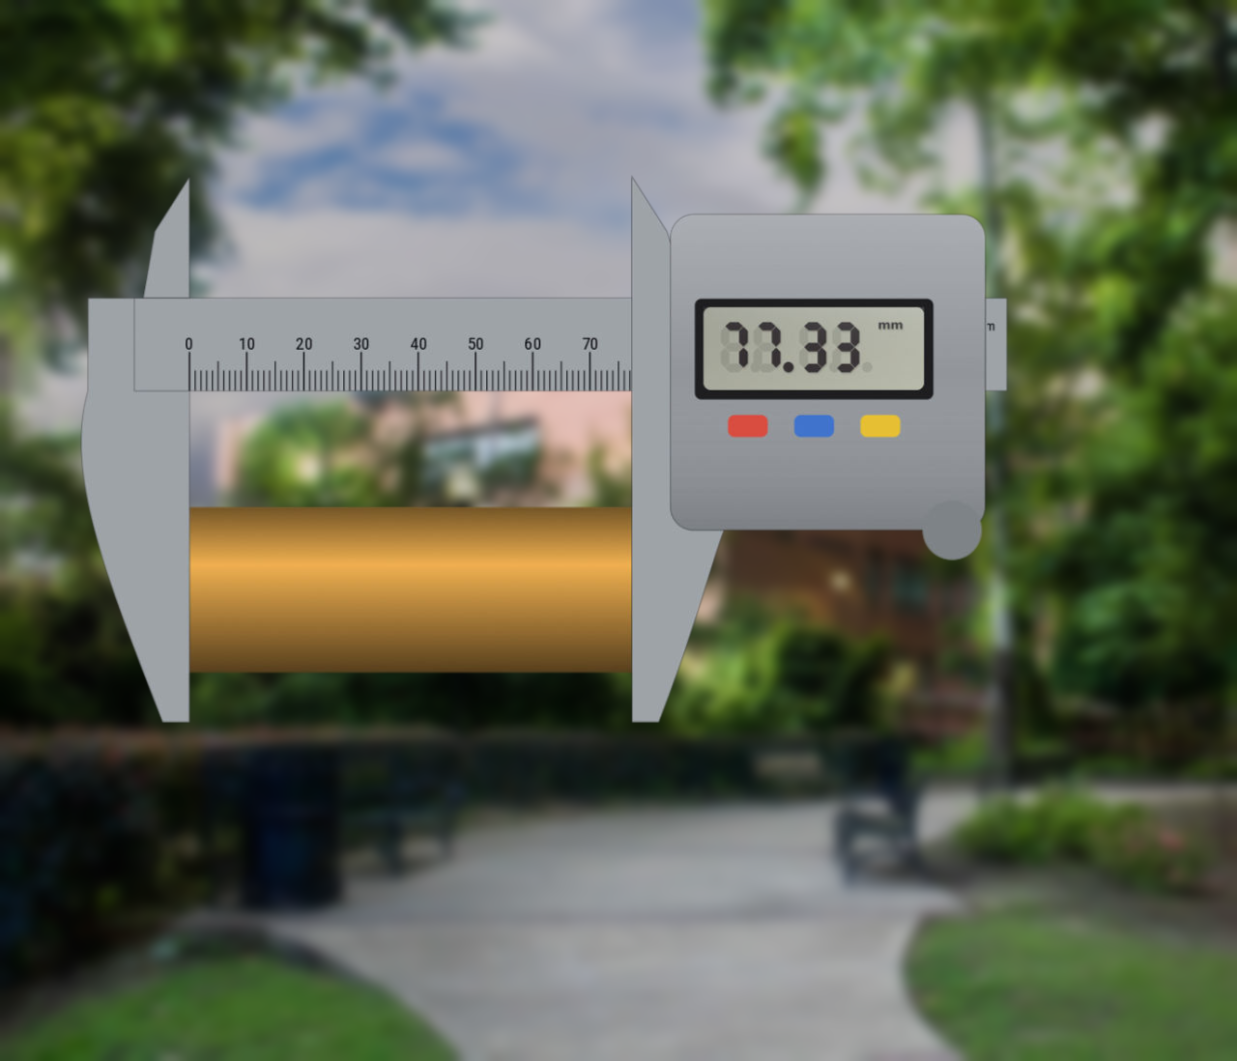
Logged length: 77.33 mm
